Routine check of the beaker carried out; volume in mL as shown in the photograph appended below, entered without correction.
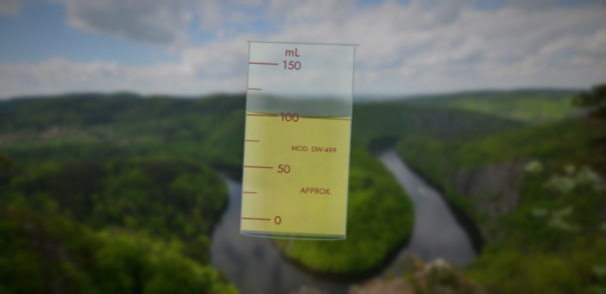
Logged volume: 100 mL
